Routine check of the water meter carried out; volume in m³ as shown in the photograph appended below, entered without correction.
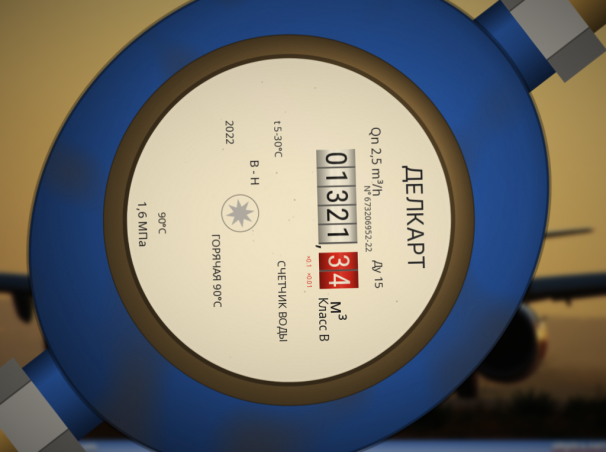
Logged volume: 1321.34 m³
